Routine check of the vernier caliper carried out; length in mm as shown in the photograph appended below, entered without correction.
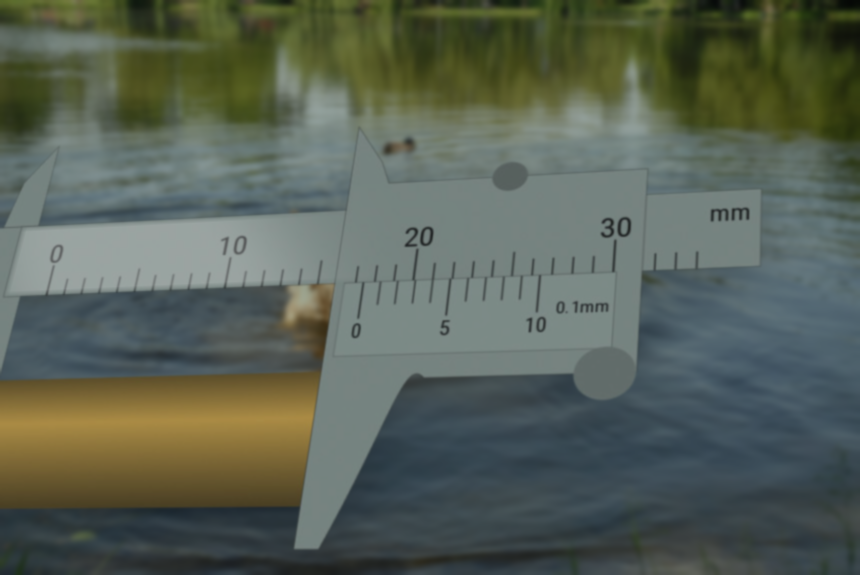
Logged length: 17.4 mm
